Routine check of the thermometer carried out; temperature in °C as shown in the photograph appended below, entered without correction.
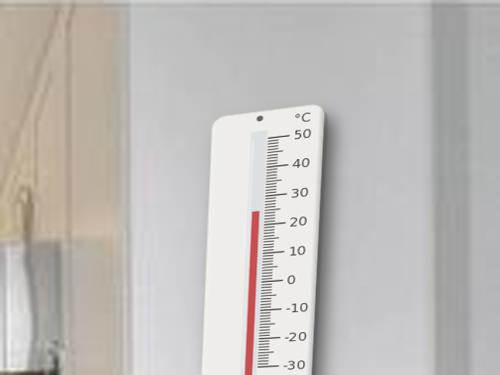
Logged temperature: 25 °C
